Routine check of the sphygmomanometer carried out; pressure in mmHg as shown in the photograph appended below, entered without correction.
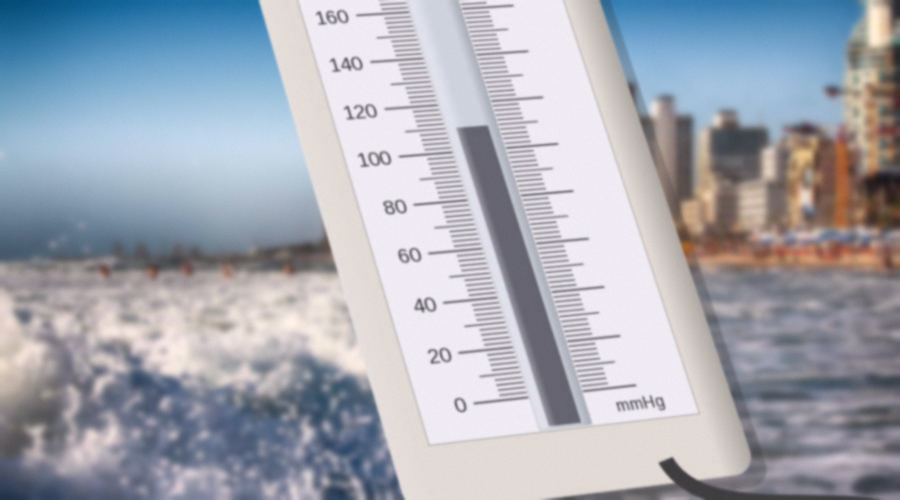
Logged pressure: 110 mmHg
